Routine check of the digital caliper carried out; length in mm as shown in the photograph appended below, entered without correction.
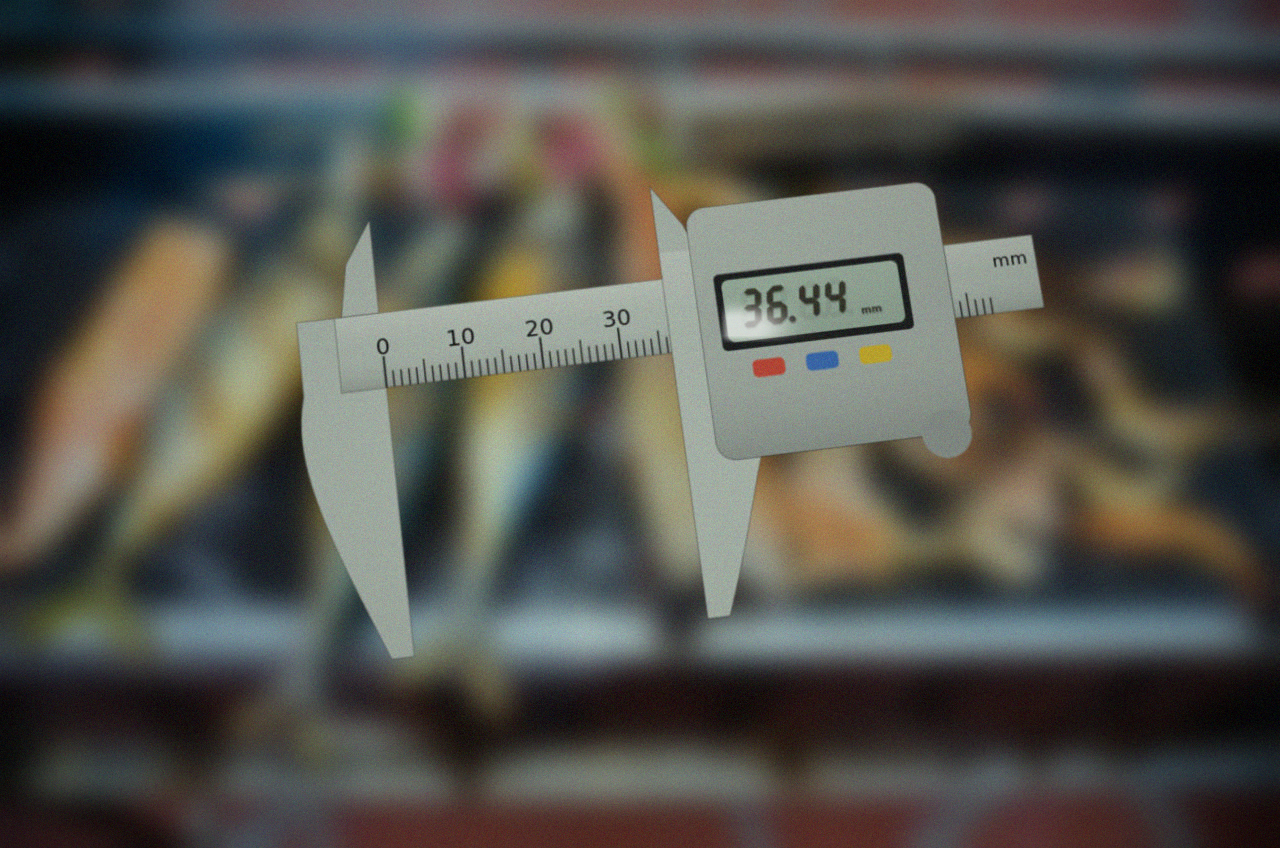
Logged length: 36.44 mm
